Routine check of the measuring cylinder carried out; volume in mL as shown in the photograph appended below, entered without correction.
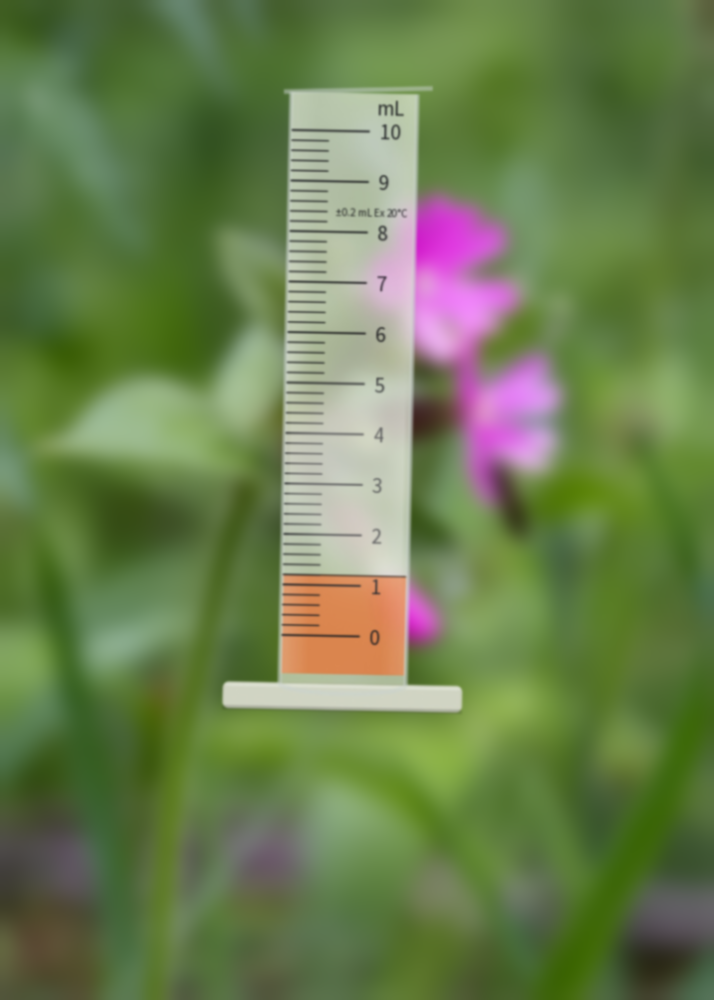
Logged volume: 1.2 mL
